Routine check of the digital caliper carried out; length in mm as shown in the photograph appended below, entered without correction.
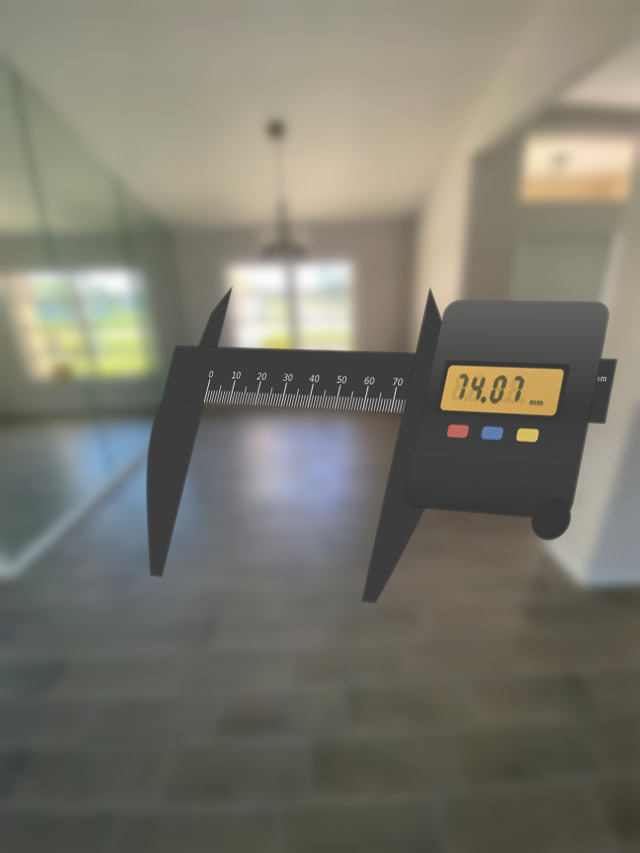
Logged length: 74.07 mm
